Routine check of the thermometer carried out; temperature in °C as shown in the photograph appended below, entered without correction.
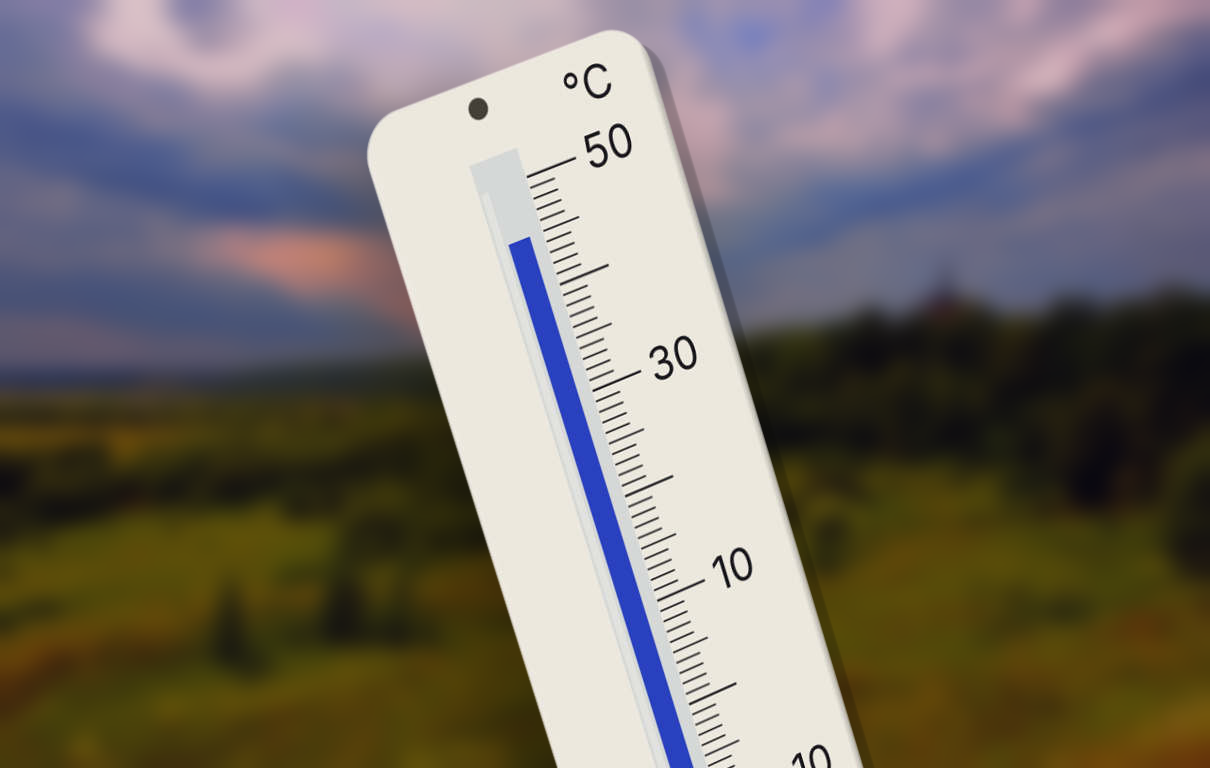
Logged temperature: 45 °C
